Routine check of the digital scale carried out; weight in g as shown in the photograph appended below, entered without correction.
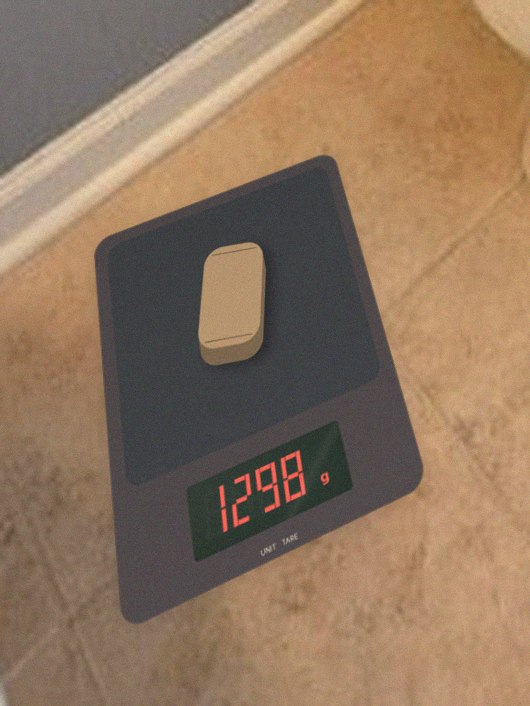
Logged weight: 1298 g
